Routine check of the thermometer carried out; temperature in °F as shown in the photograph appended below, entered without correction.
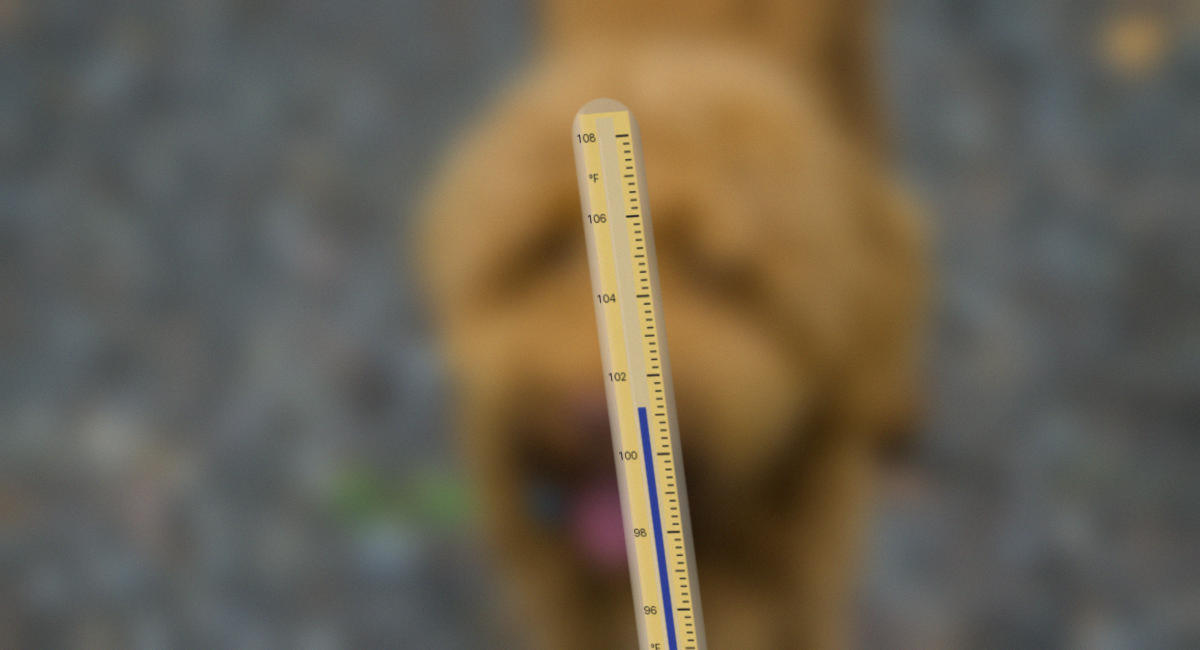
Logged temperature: 101.2 °F
